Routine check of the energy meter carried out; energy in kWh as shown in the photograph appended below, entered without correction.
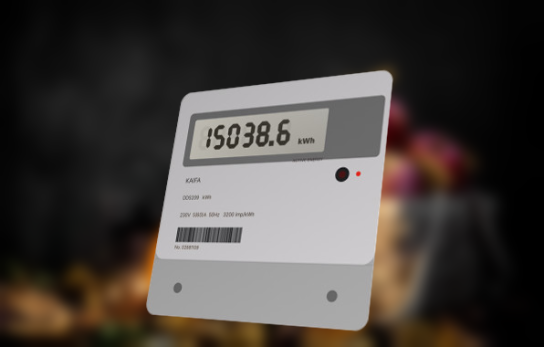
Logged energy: 15038.6 kWh
